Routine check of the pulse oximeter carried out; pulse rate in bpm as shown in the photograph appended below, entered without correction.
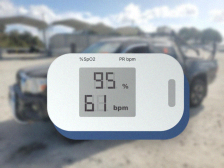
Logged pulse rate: 61 bpm
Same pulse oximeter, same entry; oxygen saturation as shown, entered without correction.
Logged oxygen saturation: 95 %
